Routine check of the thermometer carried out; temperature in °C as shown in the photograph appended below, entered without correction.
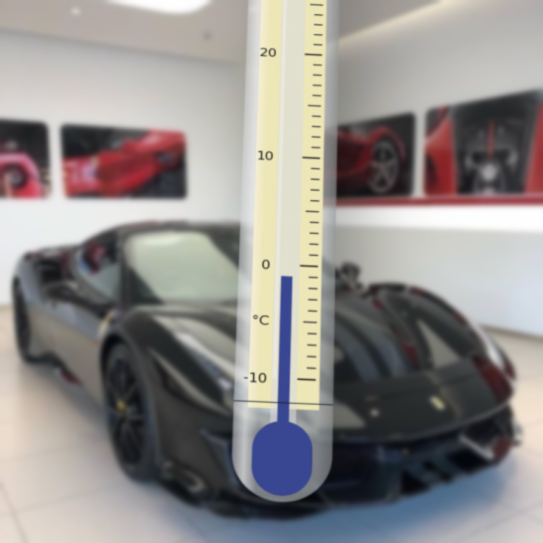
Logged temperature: -1 °C
